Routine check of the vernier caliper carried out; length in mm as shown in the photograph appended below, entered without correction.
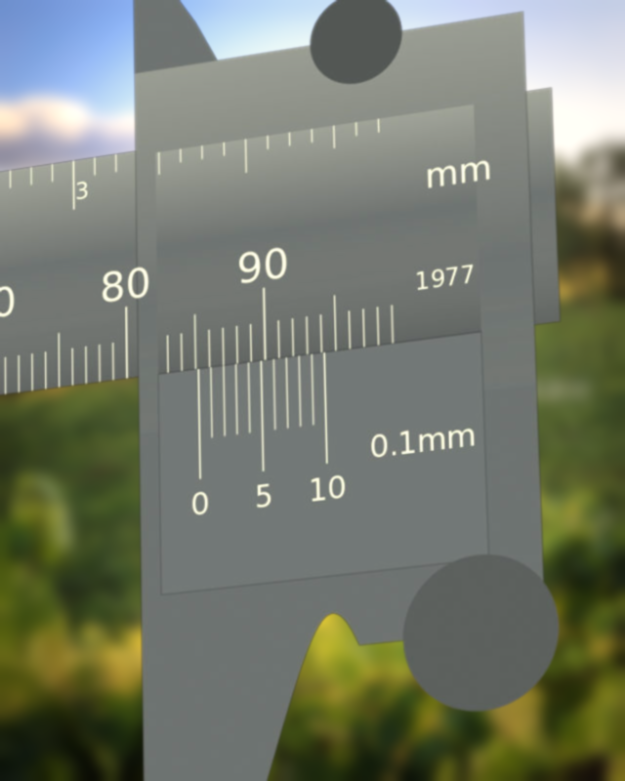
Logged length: 85.2 mm
